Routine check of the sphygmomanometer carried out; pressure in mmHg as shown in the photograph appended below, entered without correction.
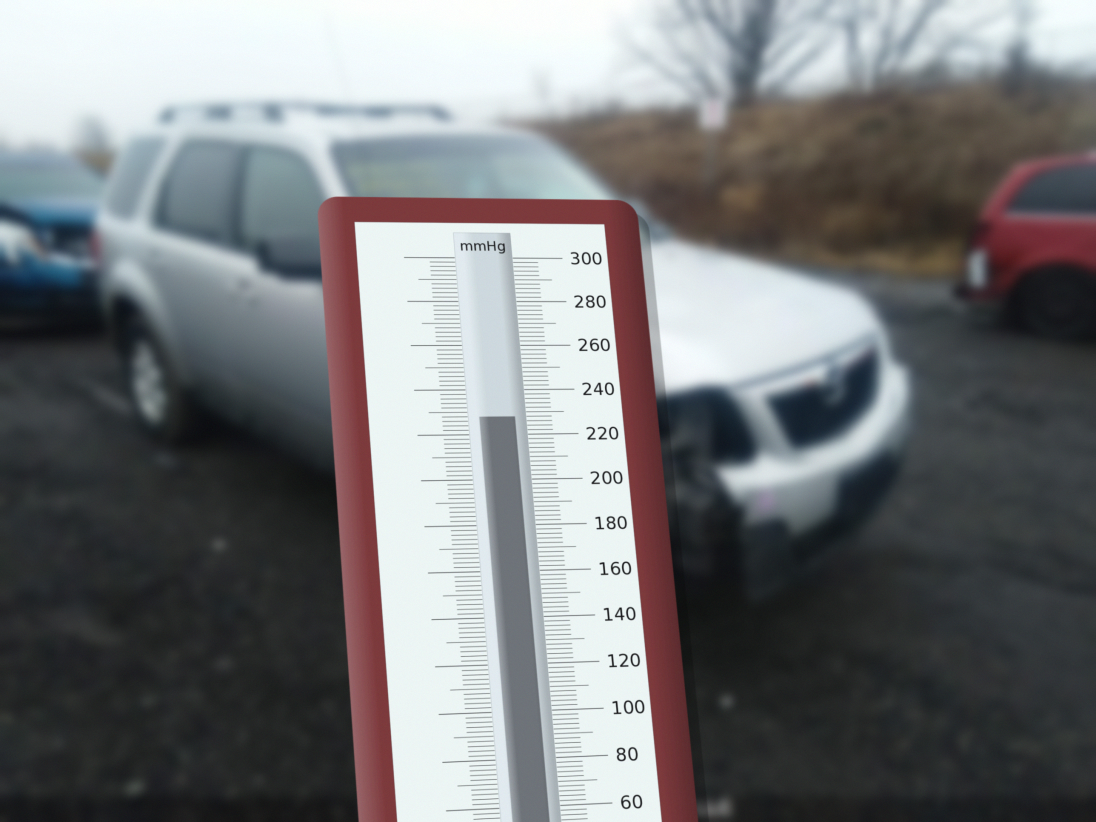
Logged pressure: 228 mmHg
